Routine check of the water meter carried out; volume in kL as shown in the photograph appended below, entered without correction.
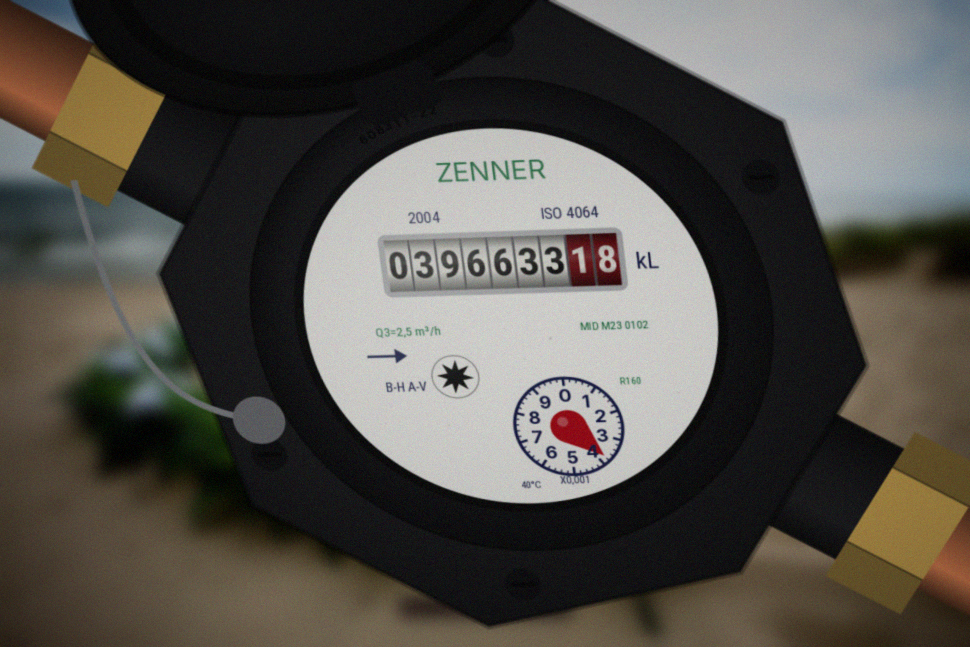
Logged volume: 396633.183 kL
